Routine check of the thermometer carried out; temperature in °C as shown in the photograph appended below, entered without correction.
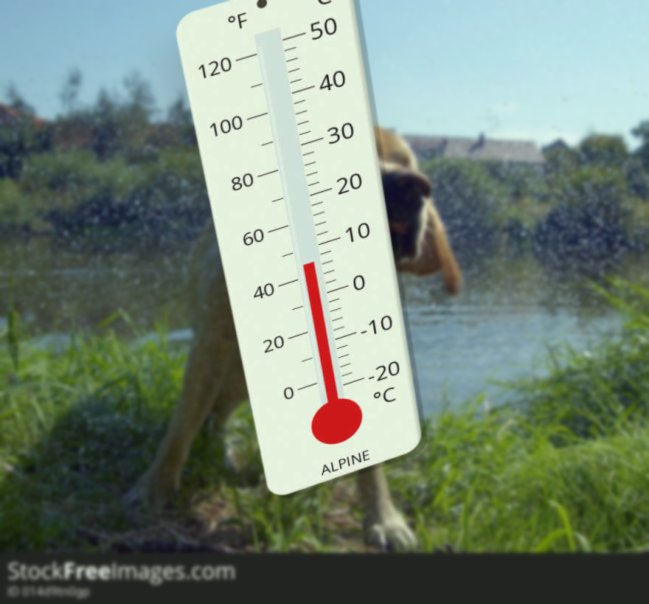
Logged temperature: 7 °C
